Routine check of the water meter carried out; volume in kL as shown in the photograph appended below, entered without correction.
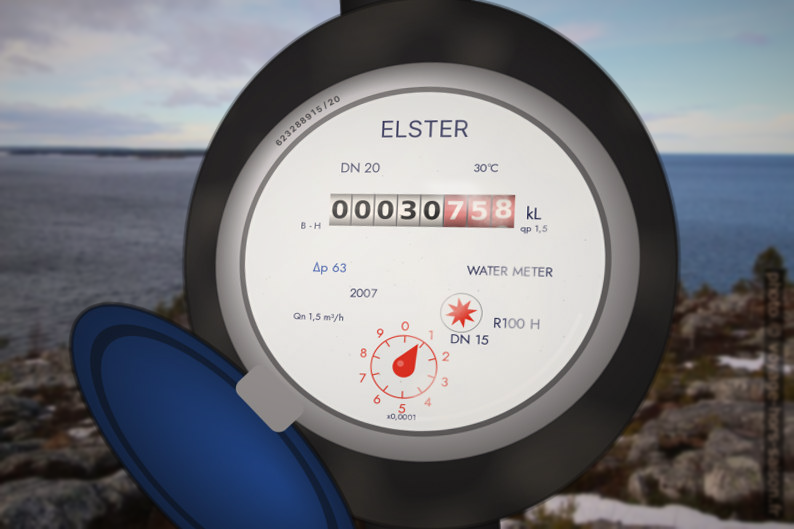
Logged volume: 30.7580 kL
